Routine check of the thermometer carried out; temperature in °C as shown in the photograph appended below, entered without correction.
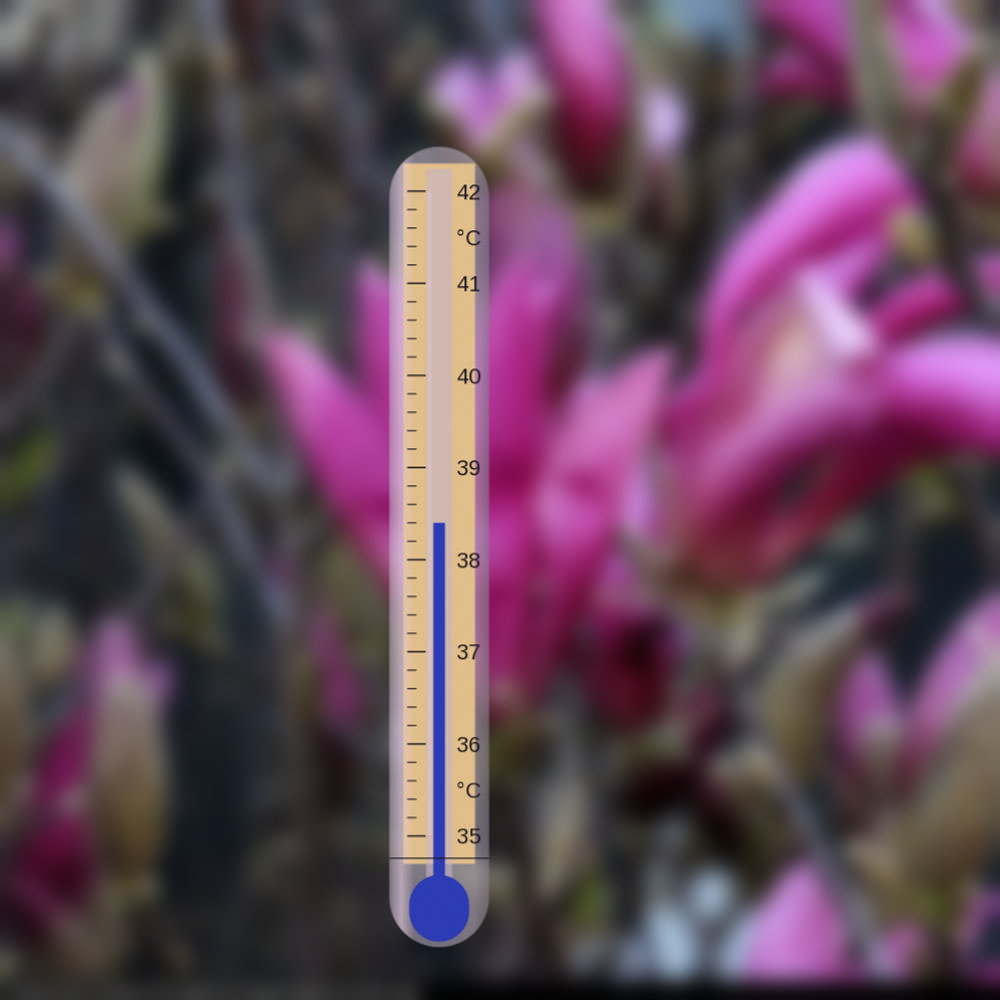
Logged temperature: 38.4 °C
